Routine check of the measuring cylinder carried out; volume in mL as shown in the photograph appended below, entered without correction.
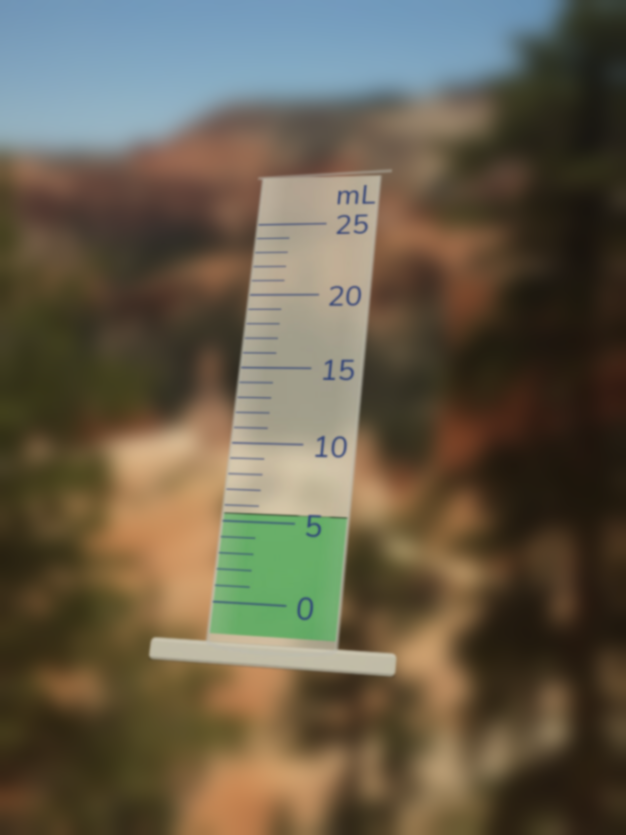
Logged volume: 5.5 mL
